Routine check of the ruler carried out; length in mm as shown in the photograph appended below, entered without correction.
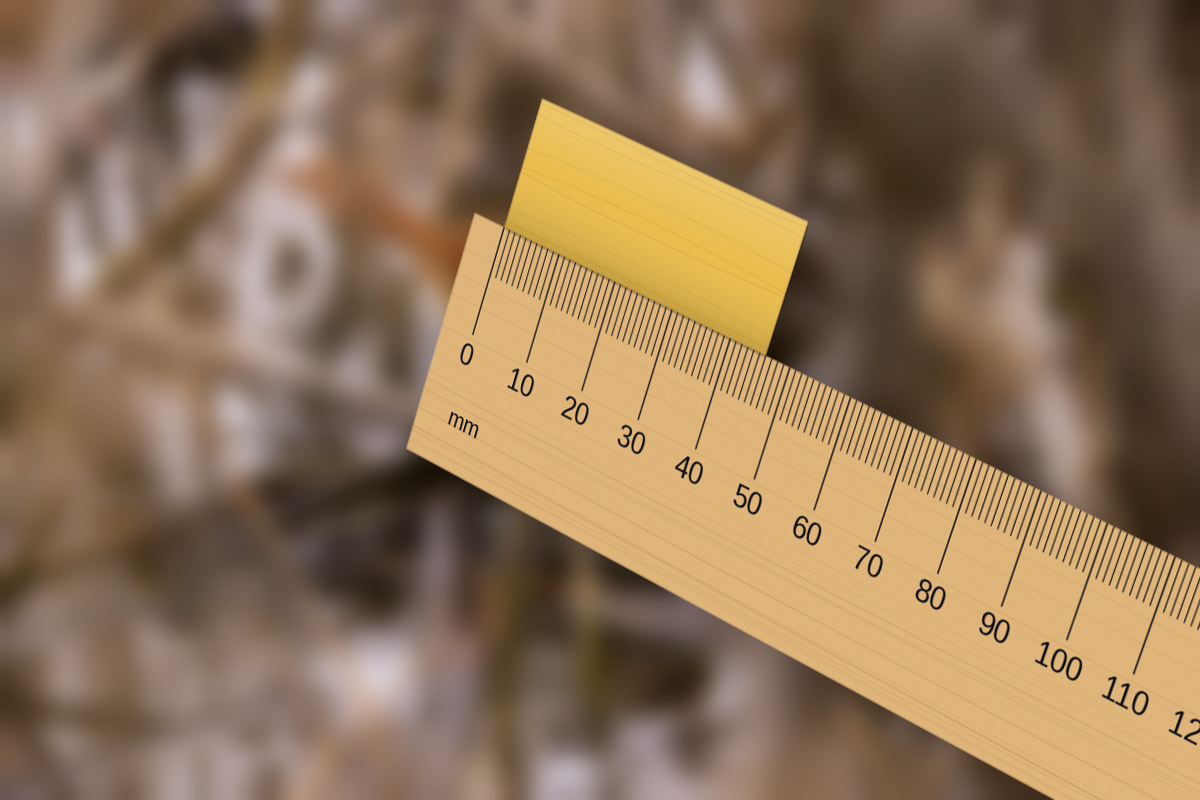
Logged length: 46 mm
